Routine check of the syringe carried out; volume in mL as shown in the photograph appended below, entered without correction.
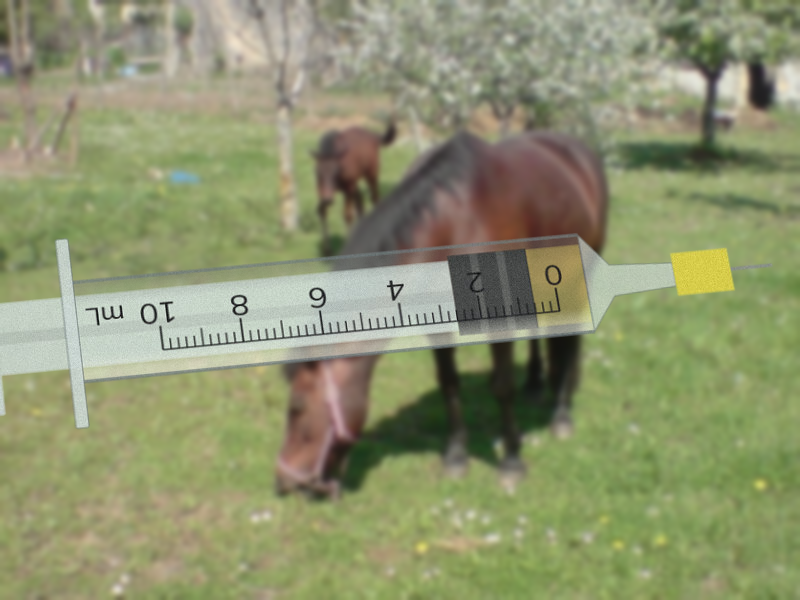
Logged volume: 0.6 mL
